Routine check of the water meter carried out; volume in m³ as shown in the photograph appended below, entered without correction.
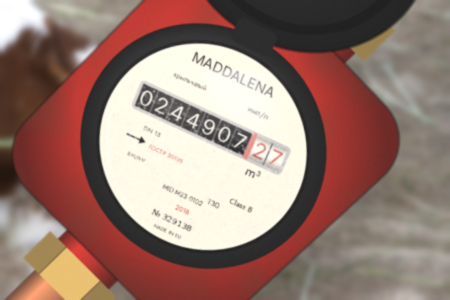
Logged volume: 244907.27 m³
